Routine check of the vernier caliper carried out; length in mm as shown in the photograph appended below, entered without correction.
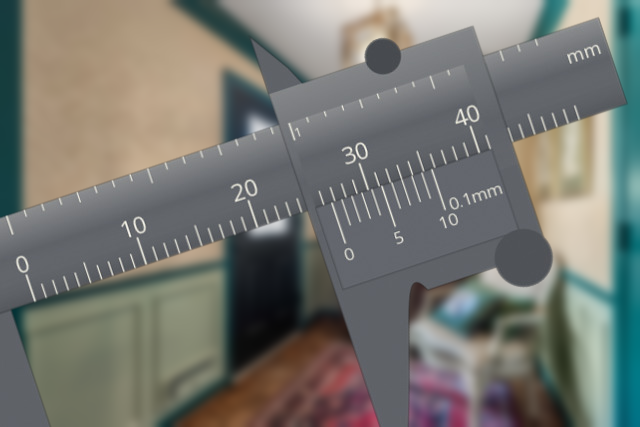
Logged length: 26.7 mm
